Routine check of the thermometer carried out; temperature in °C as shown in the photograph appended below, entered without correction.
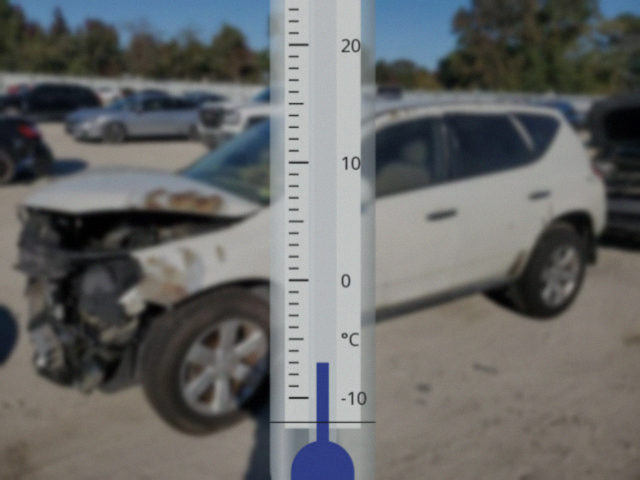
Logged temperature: -7 °C
